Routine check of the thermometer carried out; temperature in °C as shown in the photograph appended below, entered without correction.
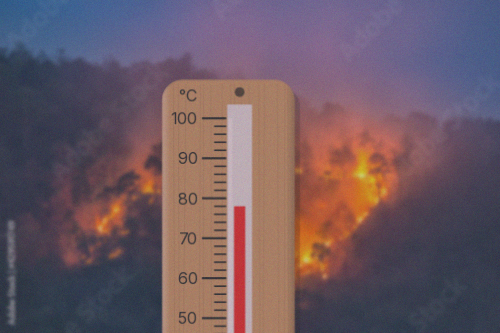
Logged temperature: 78 °C
